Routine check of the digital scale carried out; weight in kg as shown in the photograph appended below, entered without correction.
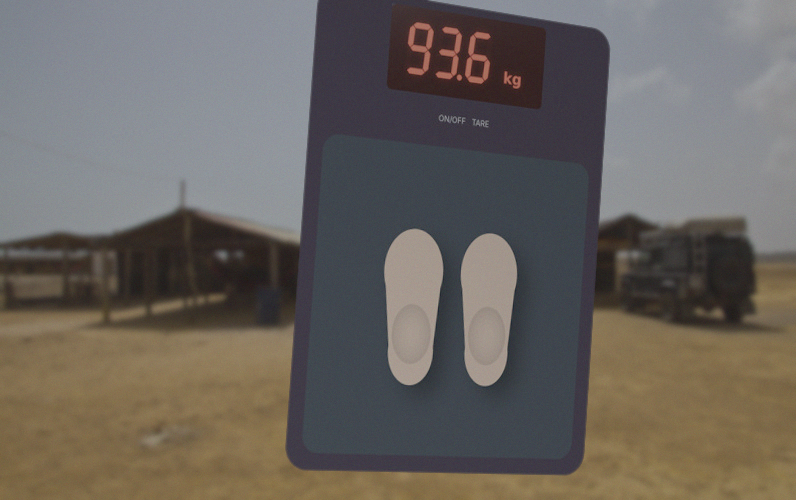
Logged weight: 93.6 kg
